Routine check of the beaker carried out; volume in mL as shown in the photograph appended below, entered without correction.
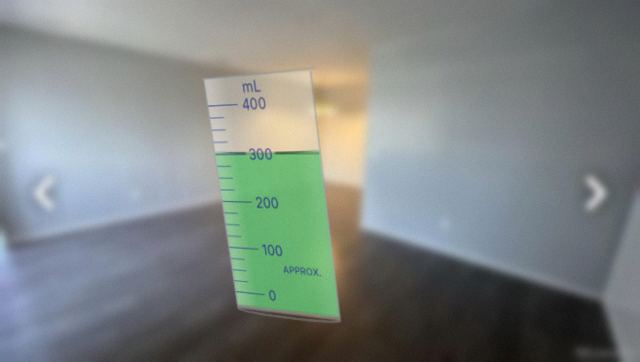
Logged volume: 300 mL
